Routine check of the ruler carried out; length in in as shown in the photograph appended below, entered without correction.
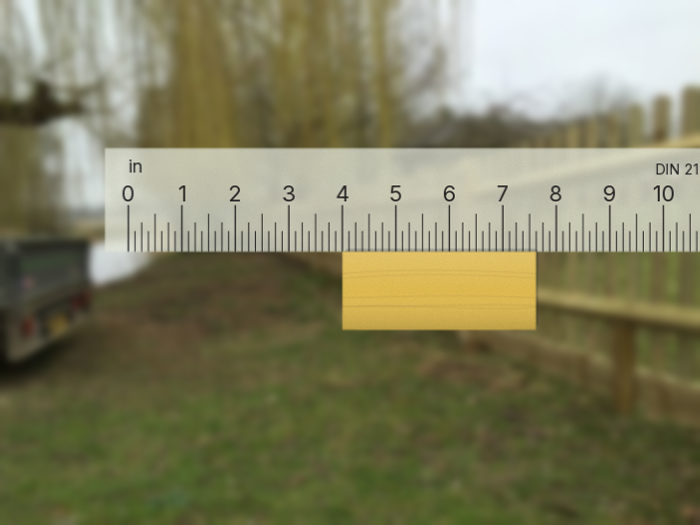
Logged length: 3.625 in
